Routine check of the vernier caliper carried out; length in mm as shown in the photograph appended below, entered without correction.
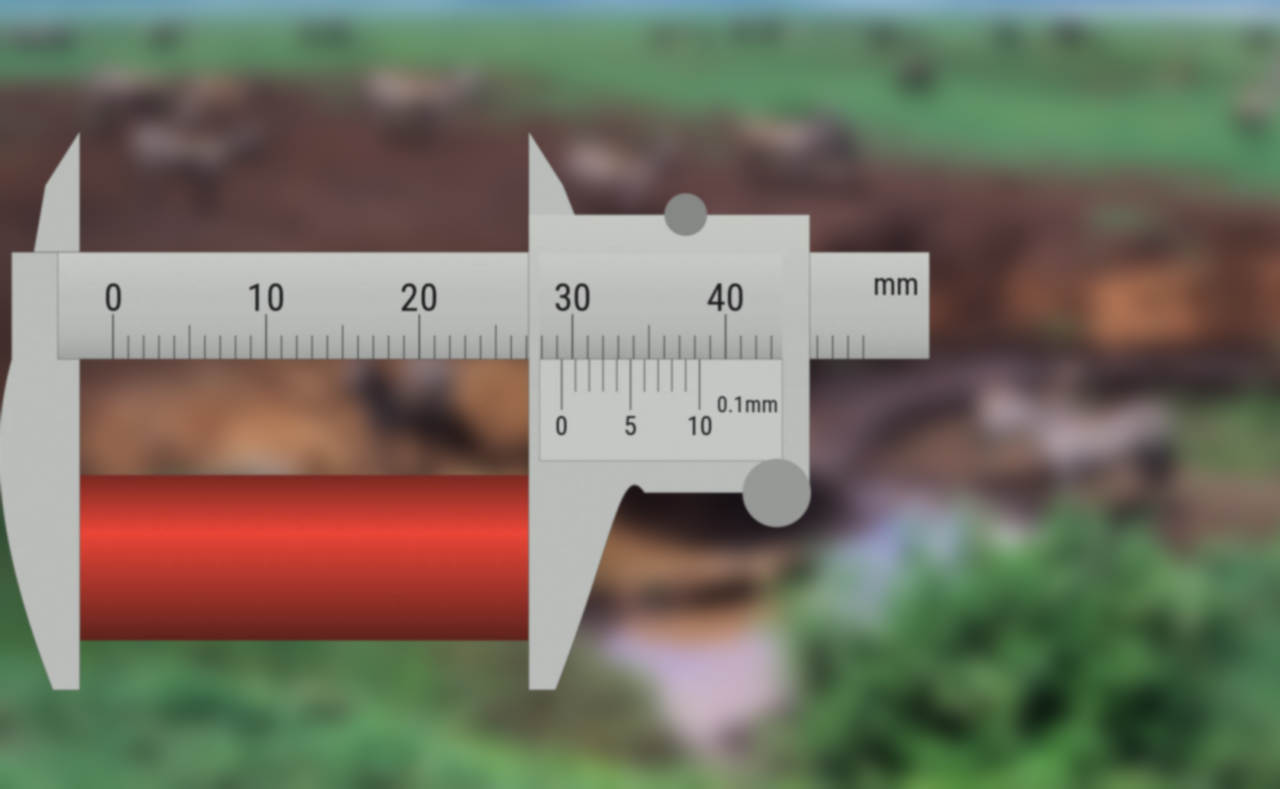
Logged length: 29.3 mm
